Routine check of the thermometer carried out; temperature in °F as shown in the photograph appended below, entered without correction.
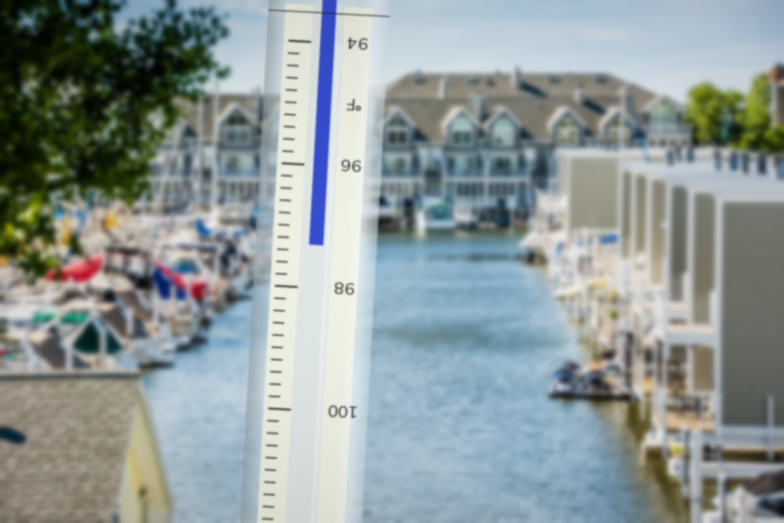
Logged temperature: 97.3 °F
